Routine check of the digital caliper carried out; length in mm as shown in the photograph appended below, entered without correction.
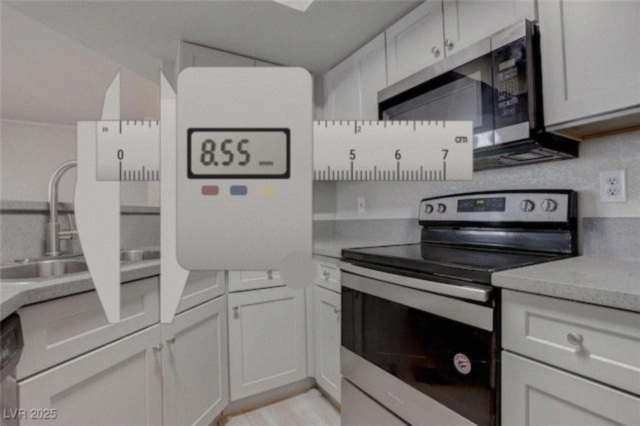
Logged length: 8.55 mm
